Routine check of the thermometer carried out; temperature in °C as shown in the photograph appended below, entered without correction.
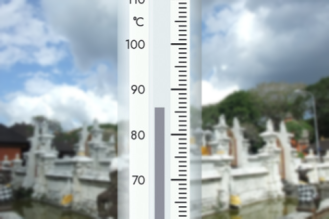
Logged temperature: 86 °C
